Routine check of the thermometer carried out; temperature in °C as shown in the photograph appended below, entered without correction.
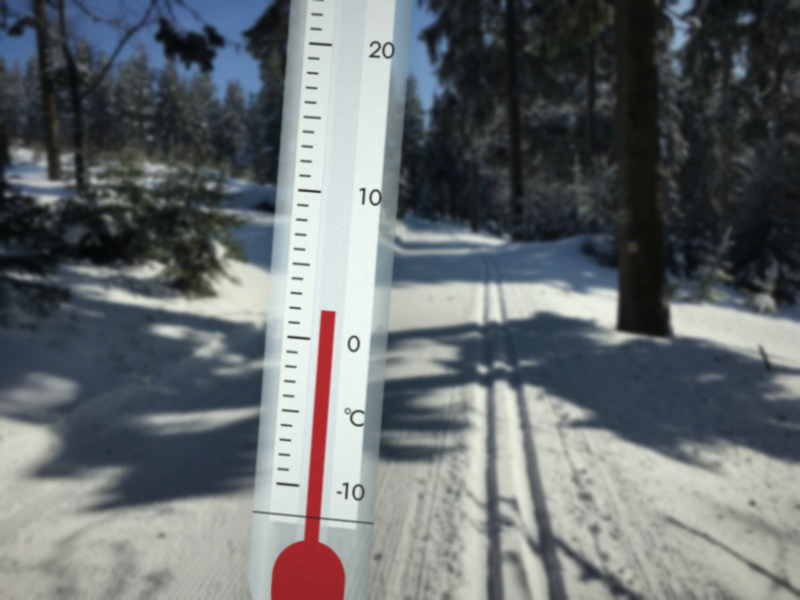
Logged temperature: 2 °C
